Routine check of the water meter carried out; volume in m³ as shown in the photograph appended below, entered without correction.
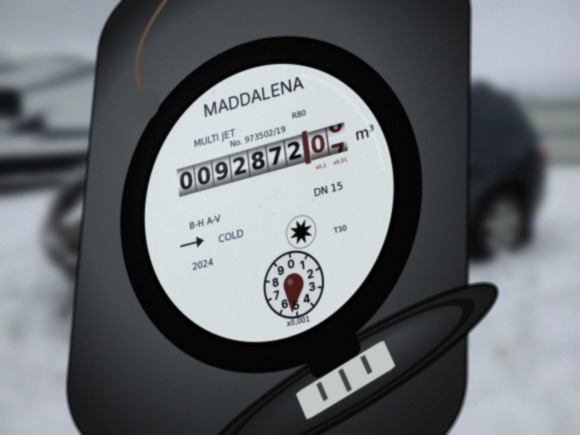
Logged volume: 92872.065 m³
